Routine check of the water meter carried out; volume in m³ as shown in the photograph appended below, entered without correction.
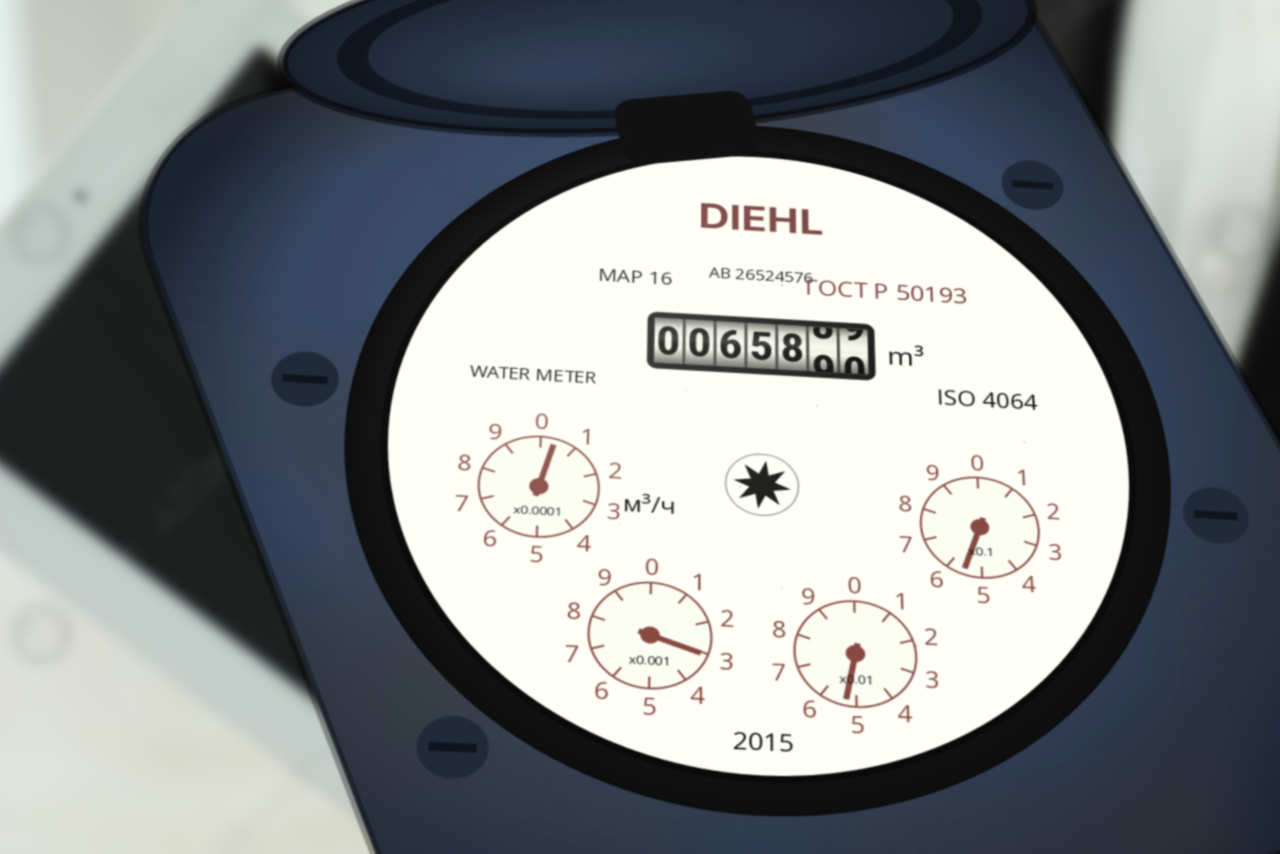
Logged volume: 65889.5530 m³
